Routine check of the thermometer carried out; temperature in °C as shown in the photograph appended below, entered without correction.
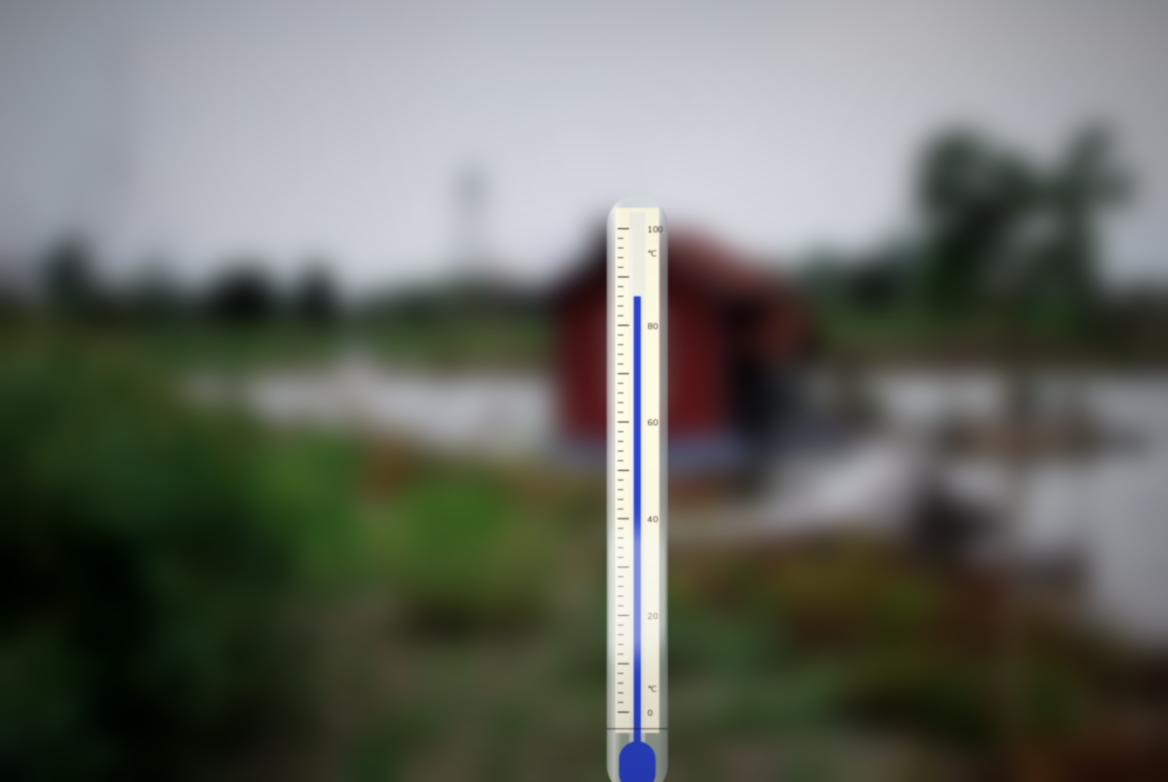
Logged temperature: 86 °C
